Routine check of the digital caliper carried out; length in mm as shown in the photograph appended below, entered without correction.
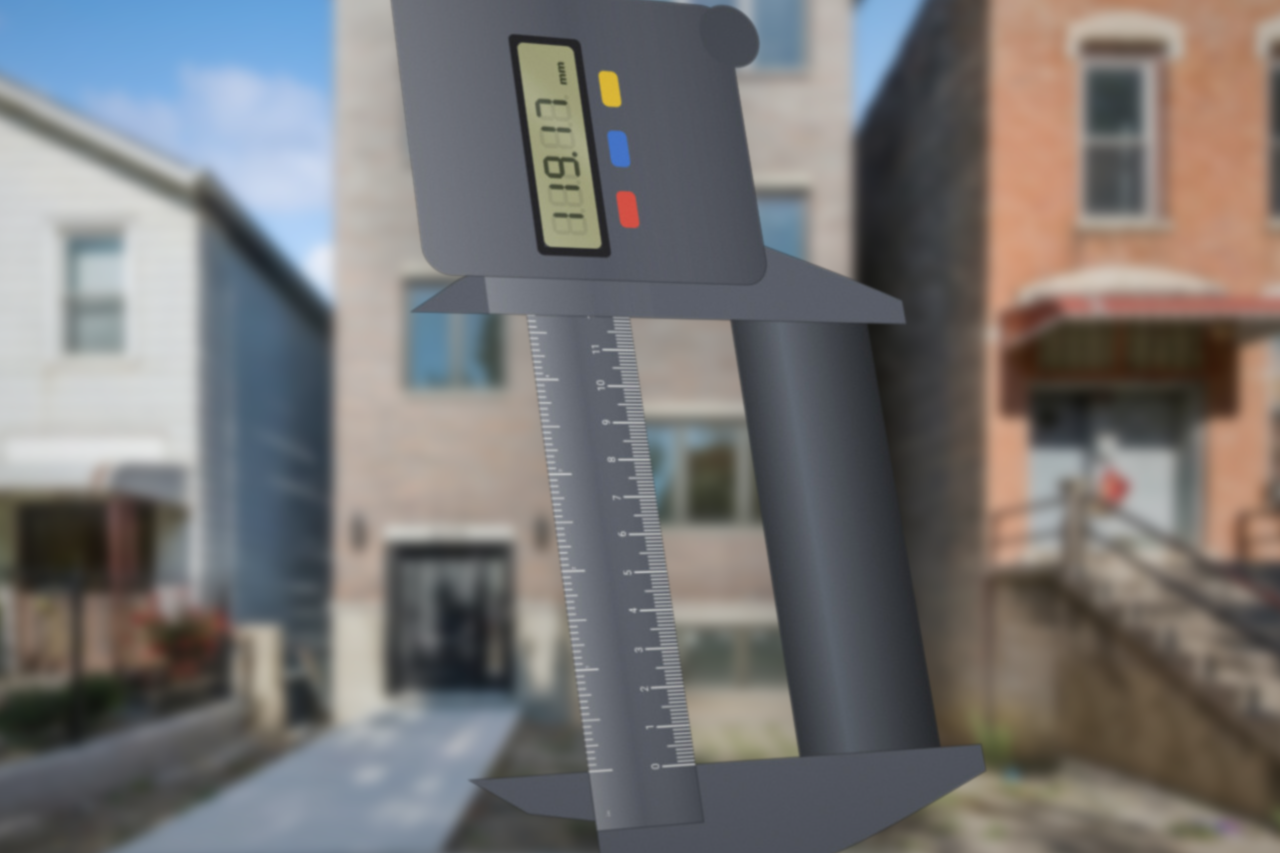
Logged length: 119.17 mm
